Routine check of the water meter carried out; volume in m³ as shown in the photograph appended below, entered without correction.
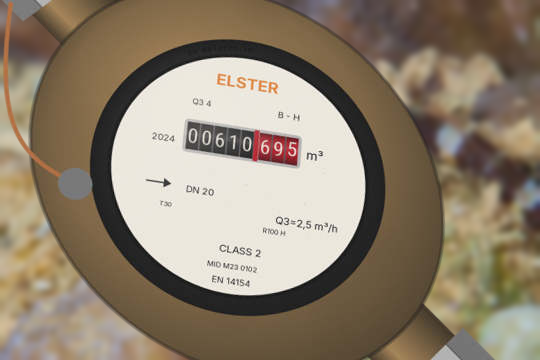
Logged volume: 610.695 m³
